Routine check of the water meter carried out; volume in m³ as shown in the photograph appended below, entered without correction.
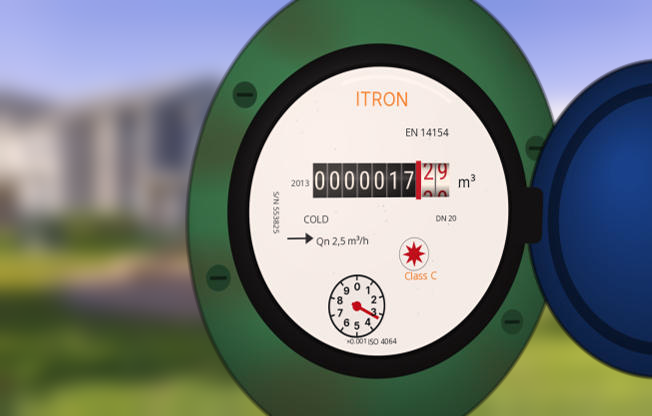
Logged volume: 17.293 m³
